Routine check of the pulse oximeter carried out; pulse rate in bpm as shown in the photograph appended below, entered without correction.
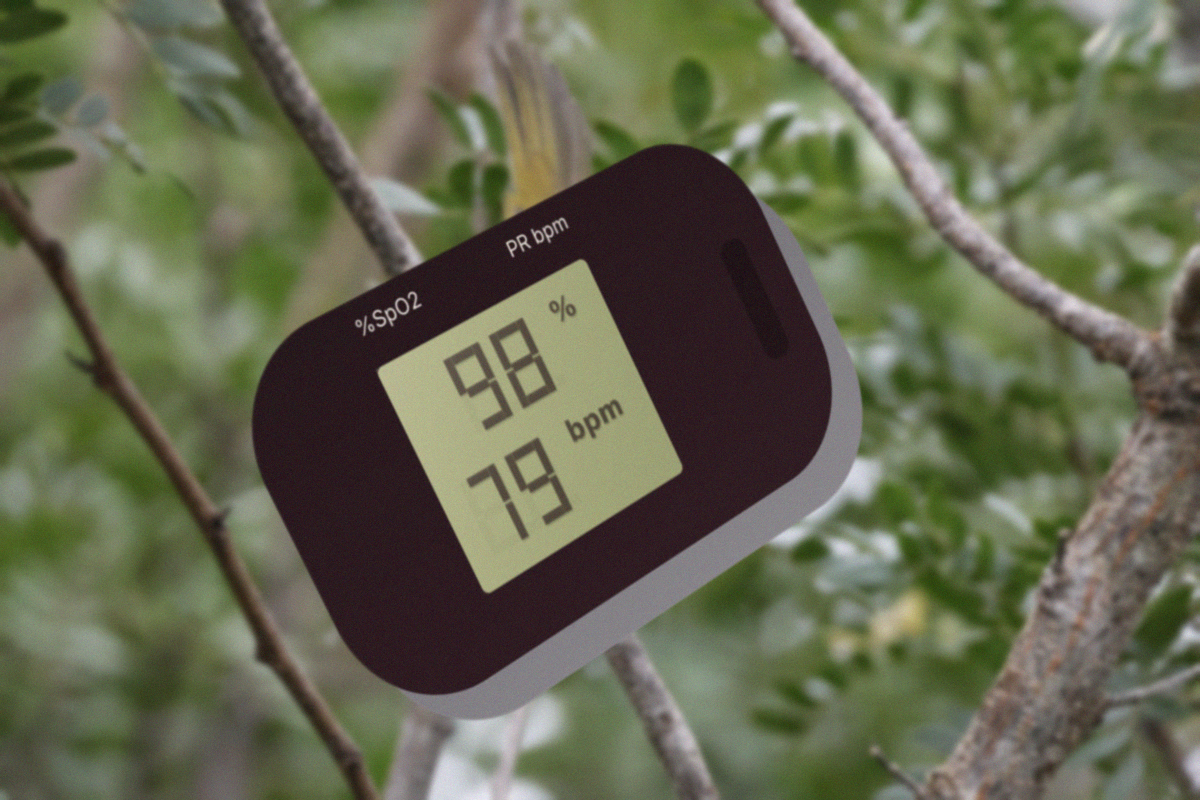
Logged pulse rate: 79 bpm
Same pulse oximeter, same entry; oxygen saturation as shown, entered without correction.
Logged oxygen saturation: 98 %
